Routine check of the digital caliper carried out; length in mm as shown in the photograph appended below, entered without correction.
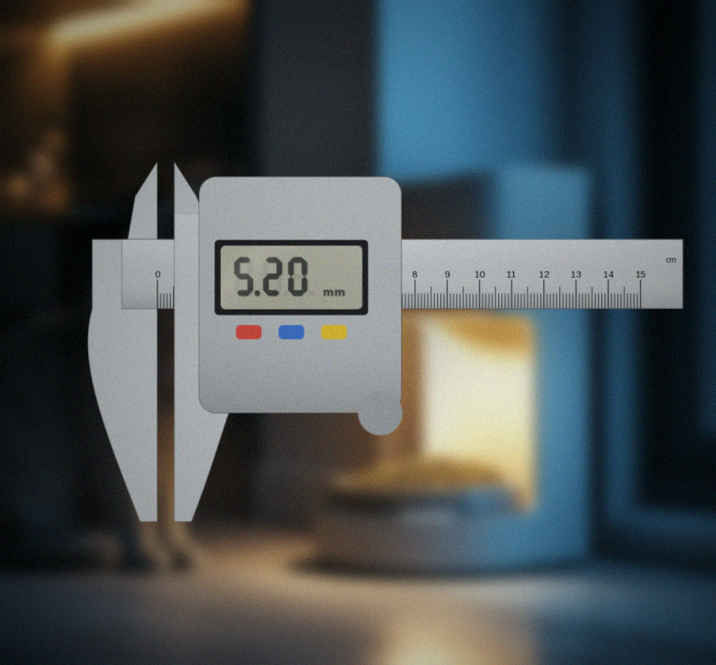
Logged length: 5.20 mm
